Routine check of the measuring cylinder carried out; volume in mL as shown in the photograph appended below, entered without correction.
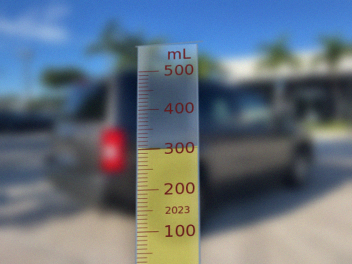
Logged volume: 300 mL
